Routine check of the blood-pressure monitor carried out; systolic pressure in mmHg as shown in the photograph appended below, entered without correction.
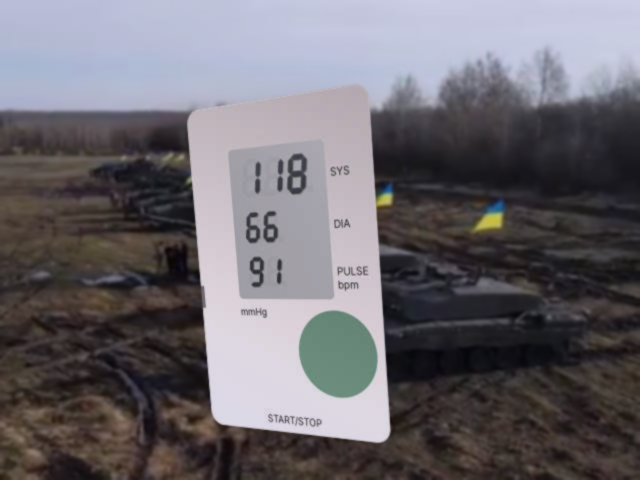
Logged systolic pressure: 118 mmHg
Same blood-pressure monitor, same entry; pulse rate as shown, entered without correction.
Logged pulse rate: 91 bpm
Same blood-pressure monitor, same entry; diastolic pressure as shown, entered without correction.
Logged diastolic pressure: 66 mmHg
